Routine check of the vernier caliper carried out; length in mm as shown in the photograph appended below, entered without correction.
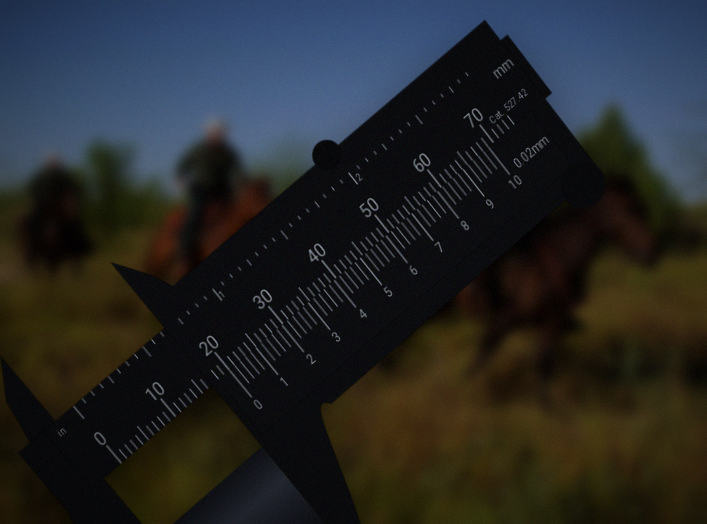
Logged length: 20.0 mm
